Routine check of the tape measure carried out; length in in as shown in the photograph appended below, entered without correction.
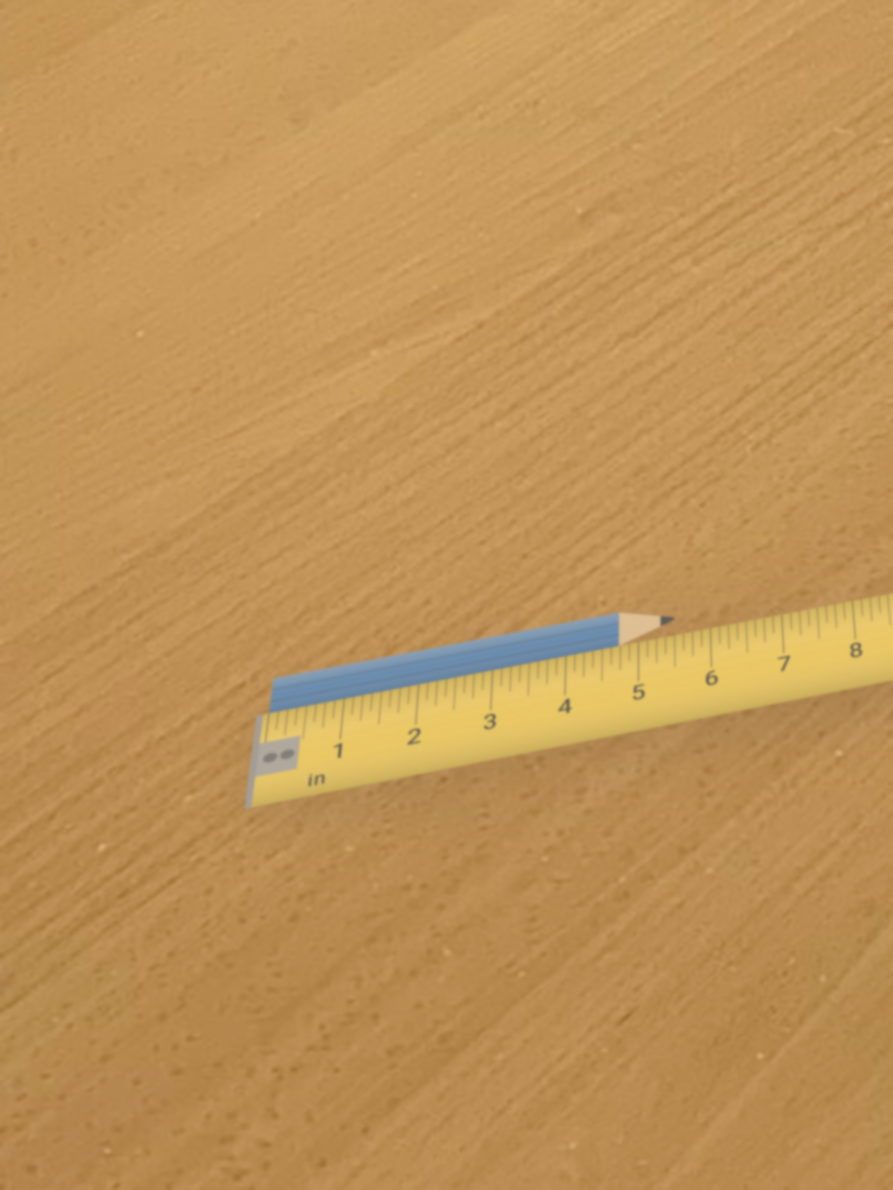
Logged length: 5.5 in
